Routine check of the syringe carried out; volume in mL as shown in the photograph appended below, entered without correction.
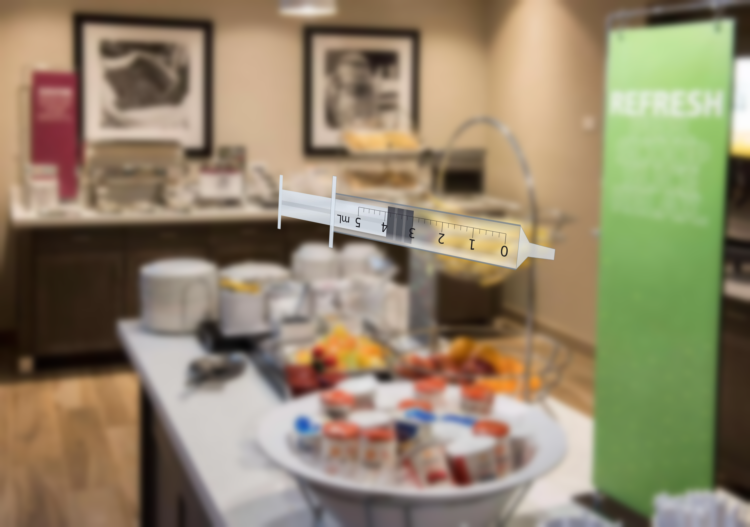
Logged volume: 3 mL
